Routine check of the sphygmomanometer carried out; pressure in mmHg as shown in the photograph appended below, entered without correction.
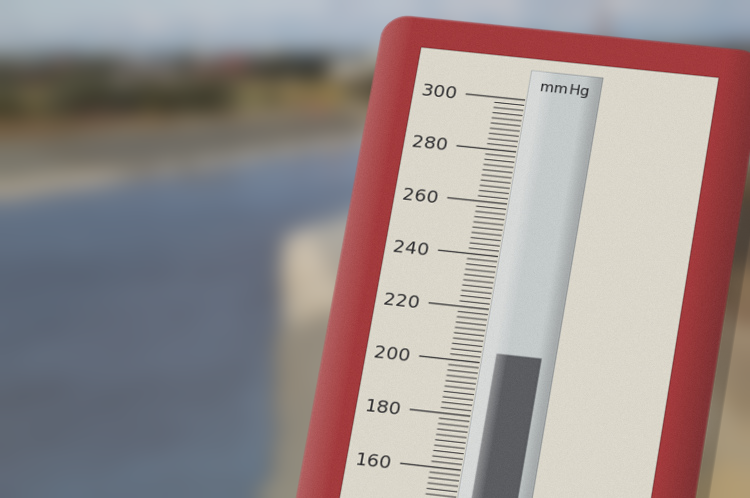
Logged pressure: 204 mmHg
